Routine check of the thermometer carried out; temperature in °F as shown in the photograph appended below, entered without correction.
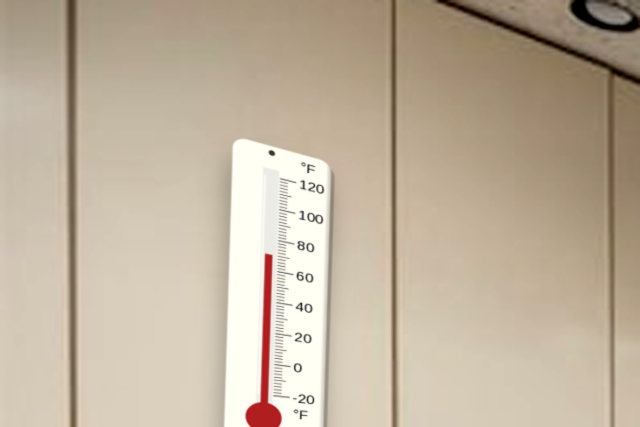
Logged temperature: 70 °F
